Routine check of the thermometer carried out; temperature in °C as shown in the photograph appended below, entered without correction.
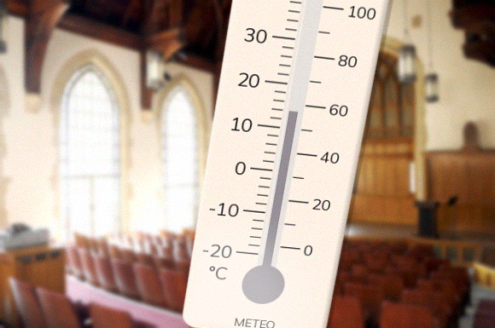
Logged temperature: 14 °C
